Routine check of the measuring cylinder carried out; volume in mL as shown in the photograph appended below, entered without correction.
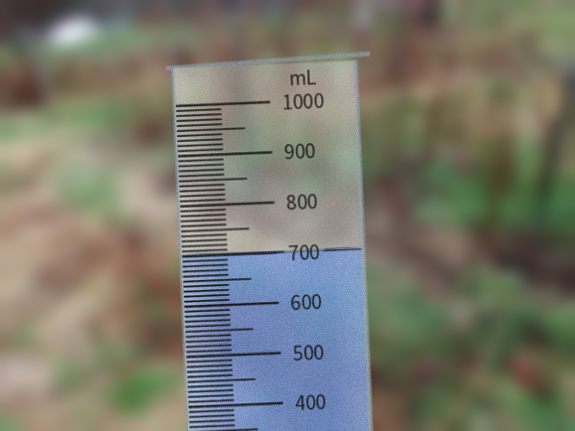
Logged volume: 700 mL
